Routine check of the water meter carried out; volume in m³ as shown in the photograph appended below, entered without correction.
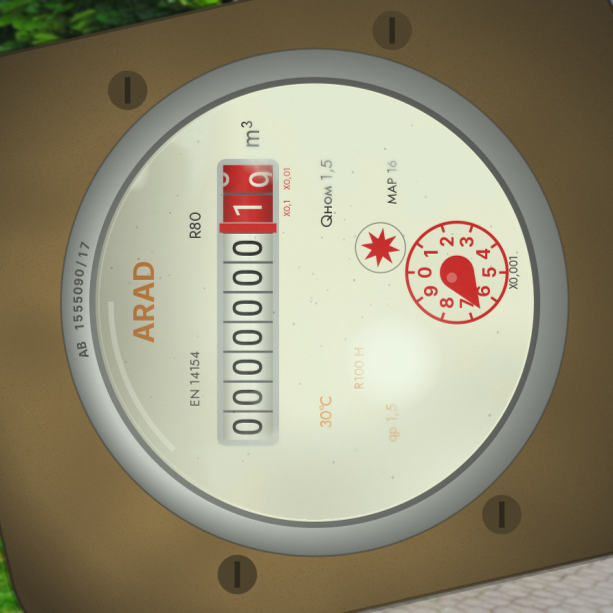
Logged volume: 0.186 m³
